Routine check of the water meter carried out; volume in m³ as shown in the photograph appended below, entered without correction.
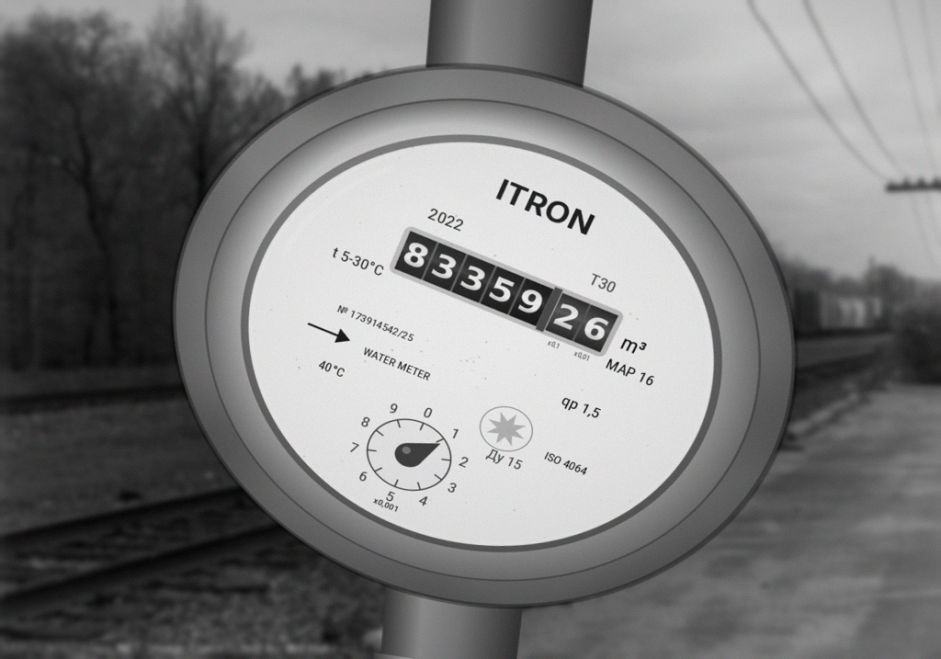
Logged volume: 83359.261 m³
